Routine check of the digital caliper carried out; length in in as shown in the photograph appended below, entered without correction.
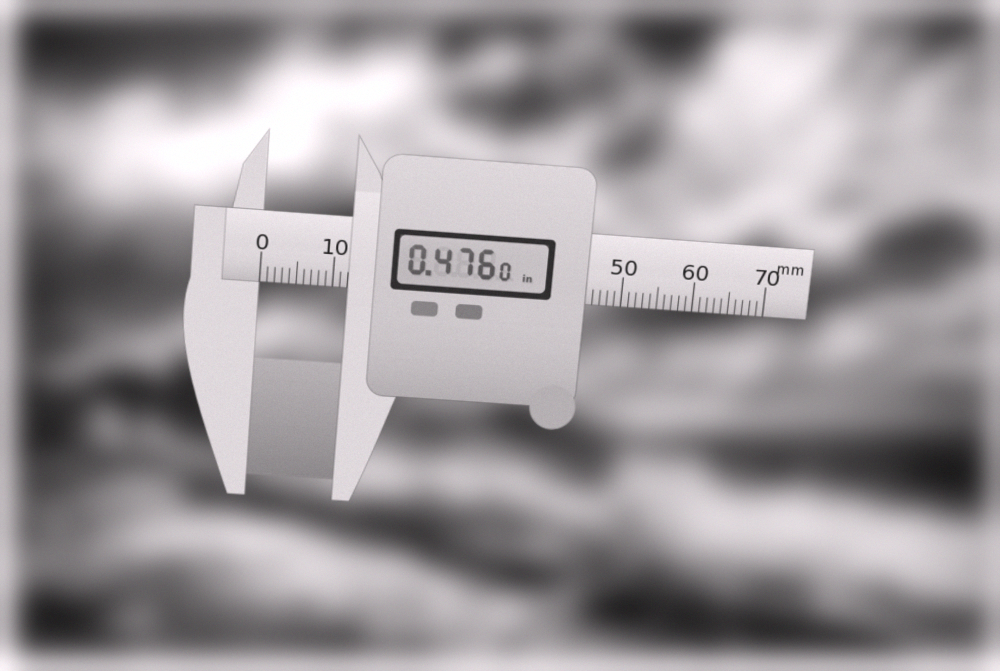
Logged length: 0.4760 in
